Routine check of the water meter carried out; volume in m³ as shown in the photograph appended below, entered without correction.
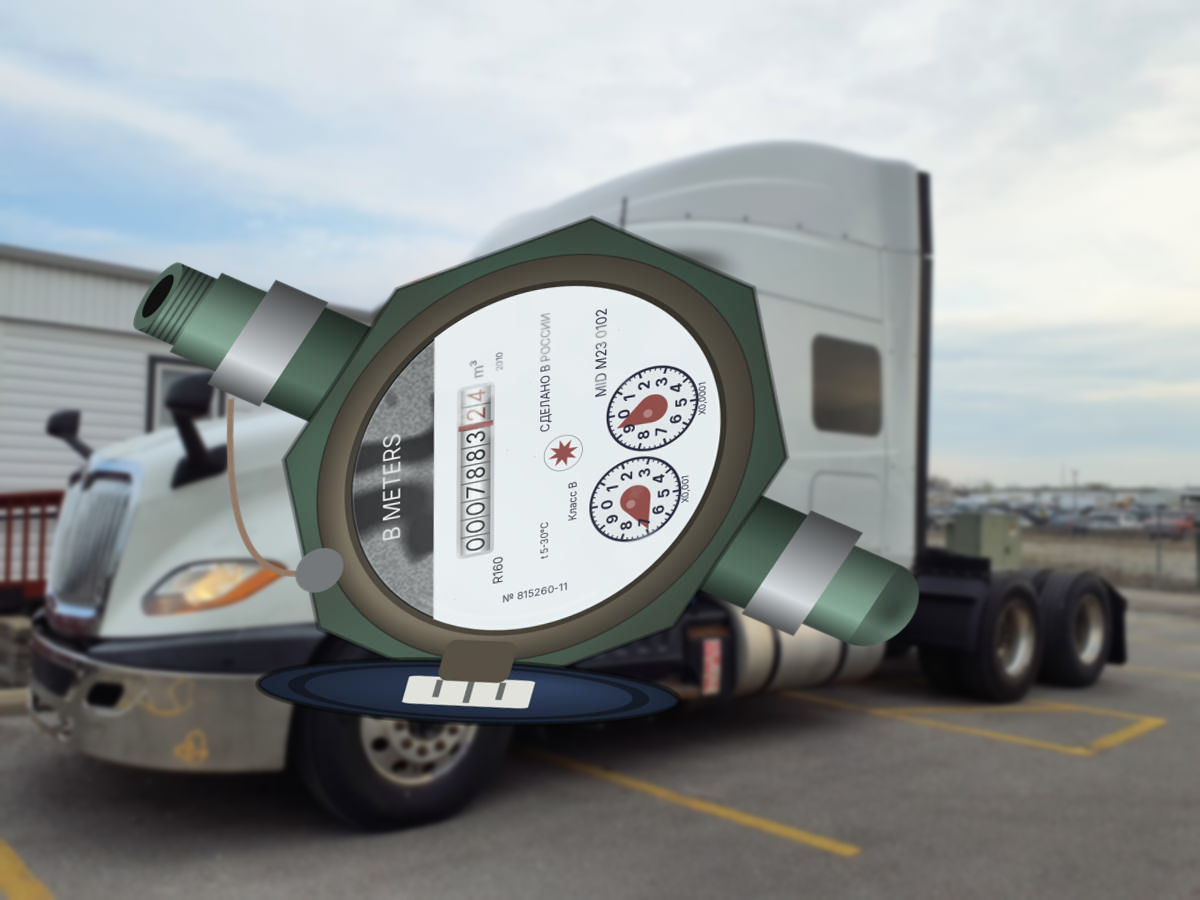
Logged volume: 7883.2469 m³
